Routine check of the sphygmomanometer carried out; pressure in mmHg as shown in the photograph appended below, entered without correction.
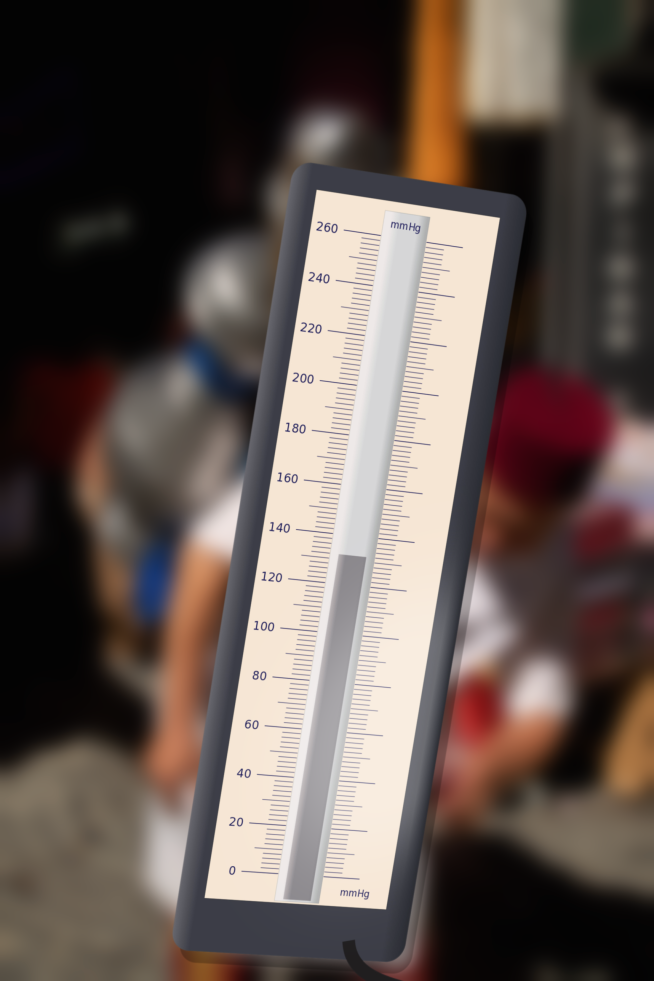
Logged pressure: 132 mmHg
